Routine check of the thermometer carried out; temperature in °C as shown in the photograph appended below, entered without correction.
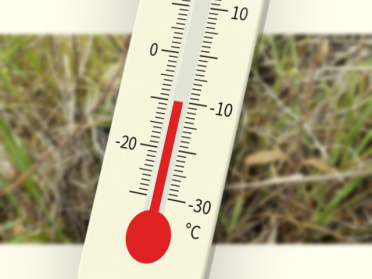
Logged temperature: -10 °C
